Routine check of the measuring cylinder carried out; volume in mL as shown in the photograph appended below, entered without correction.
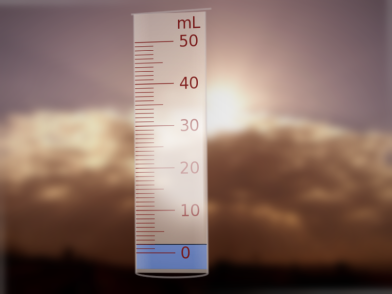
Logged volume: 2 mL
